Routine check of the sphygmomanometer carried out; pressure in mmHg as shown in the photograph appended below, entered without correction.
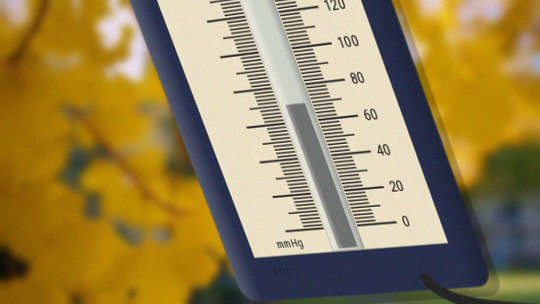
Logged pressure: 70 mmHg
